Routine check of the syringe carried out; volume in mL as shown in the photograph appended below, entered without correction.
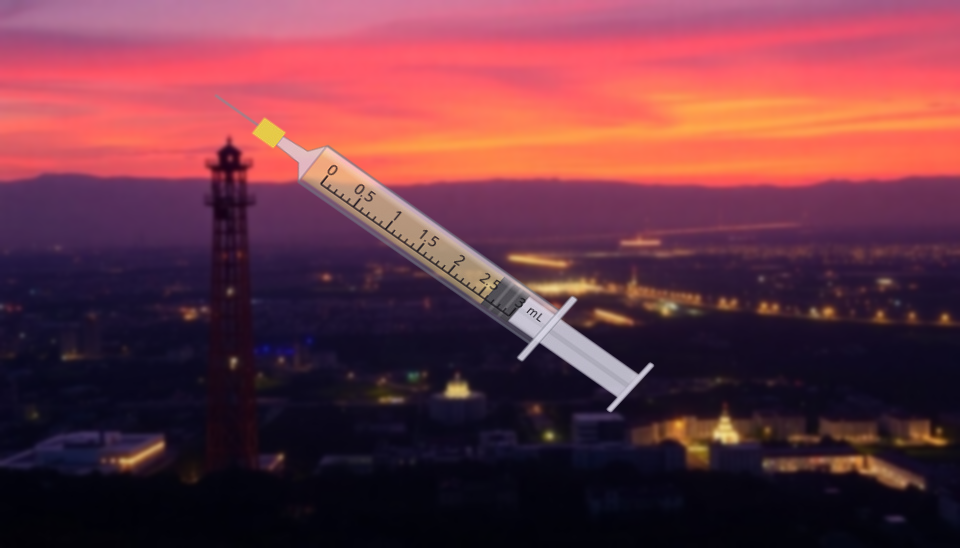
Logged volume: 2.6 mL
